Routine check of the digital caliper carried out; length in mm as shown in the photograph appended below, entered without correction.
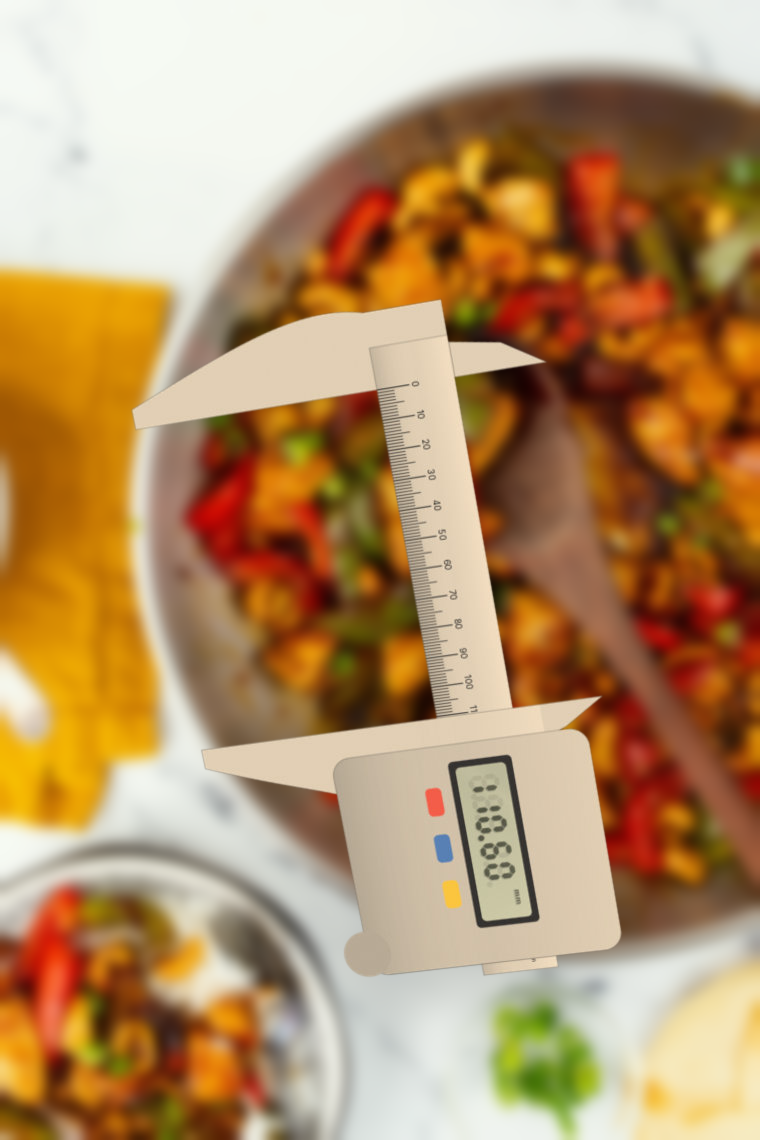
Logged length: 110.60 mm
